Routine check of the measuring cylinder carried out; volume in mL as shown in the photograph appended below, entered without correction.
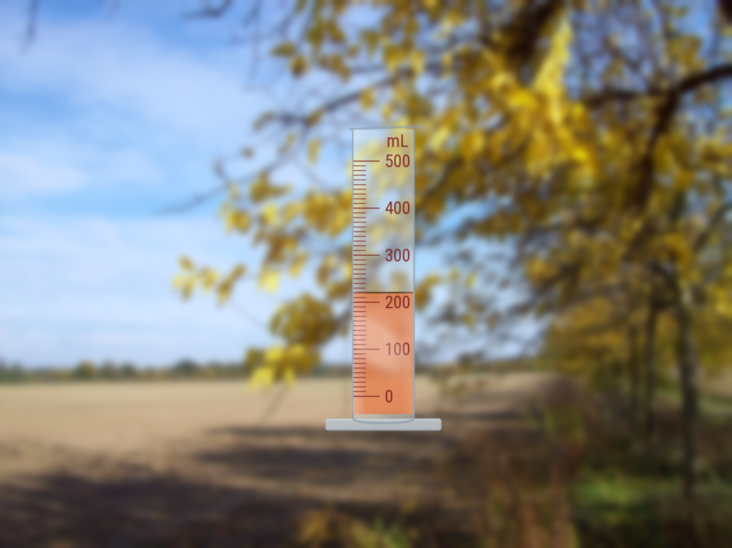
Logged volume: 220 mL
